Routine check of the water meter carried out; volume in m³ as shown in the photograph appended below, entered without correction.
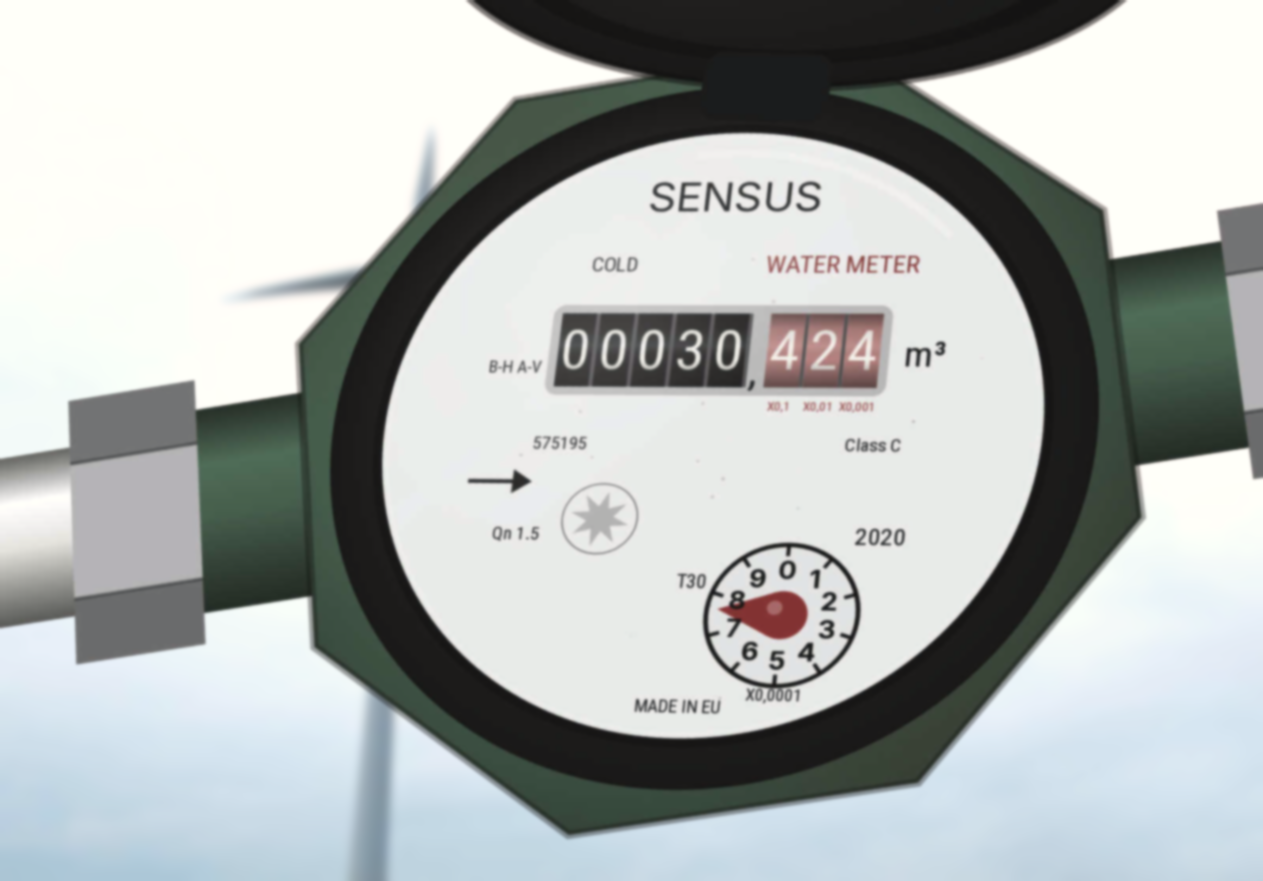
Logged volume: 30.4247 m³
